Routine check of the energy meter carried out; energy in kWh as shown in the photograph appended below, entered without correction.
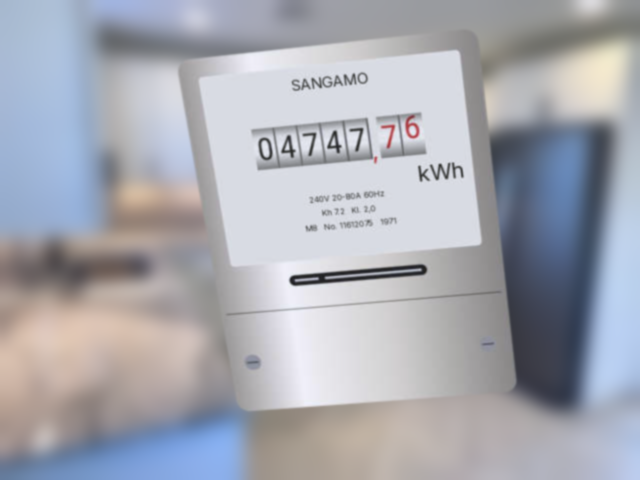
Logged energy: 4747.76 kWh
